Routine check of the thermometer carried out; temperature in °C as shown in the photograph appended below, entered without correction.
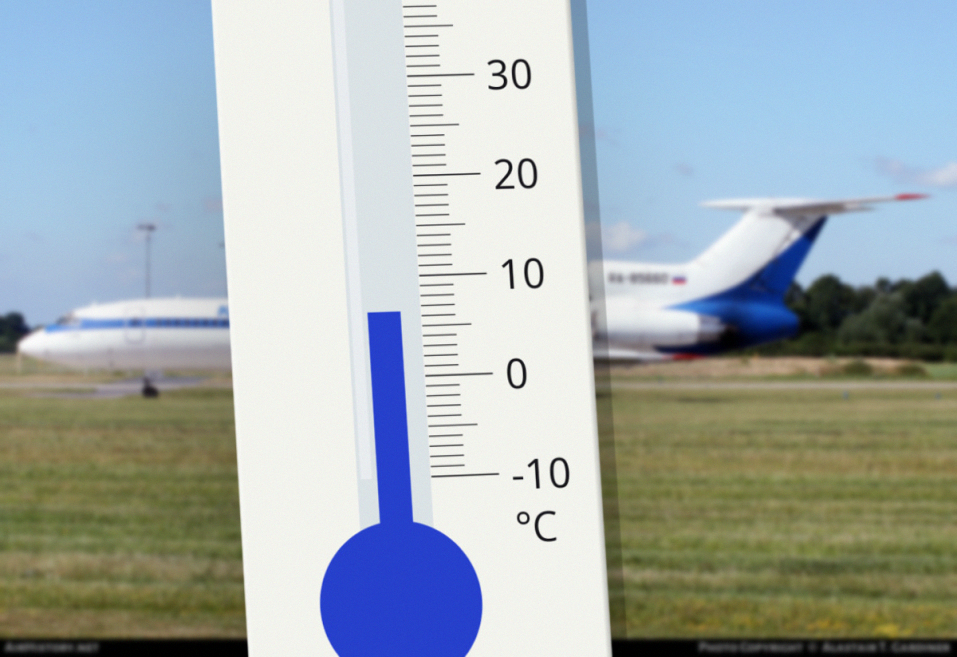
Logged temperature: 6.5 °C
